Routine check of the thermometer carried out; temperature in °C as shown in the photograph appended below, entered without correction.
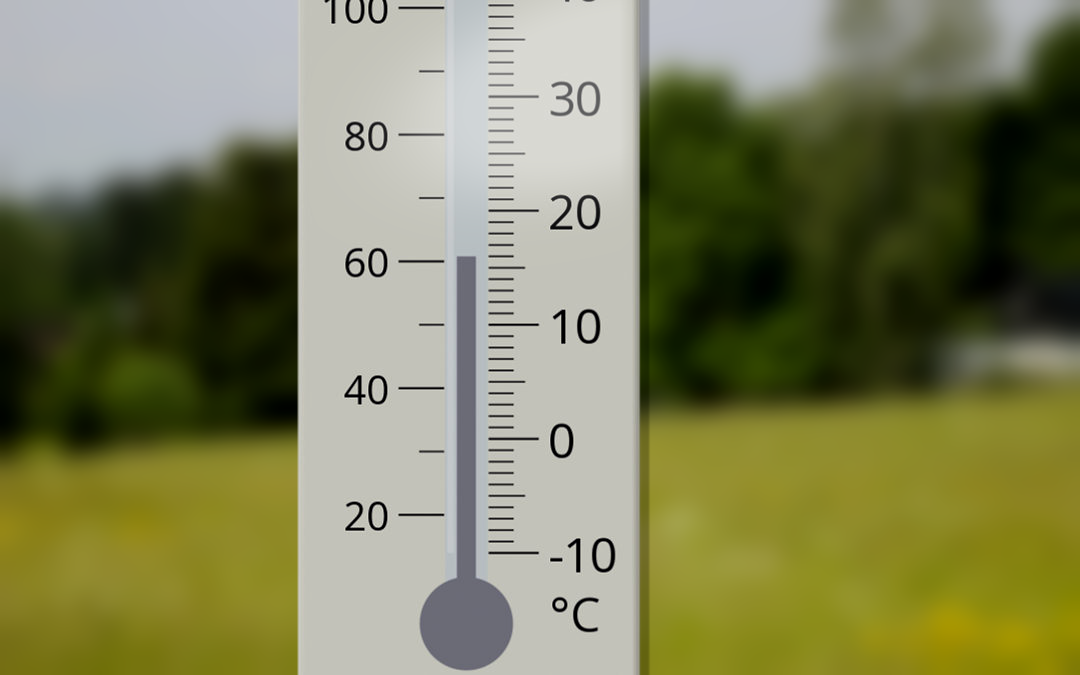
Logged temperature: 16 °C
